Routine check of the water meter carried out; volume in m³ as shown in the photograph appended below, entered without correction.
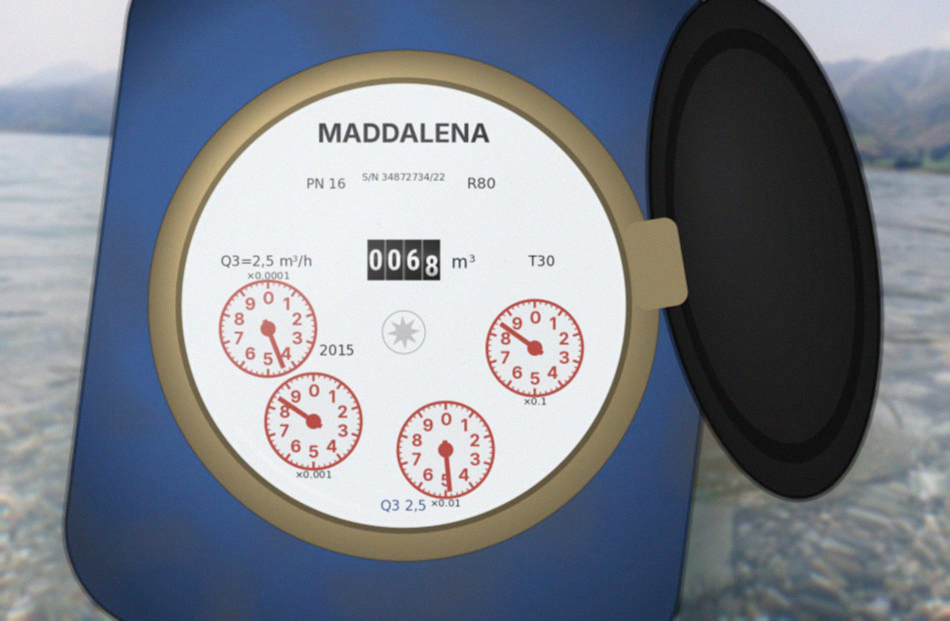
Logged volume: 67.8484 m³
